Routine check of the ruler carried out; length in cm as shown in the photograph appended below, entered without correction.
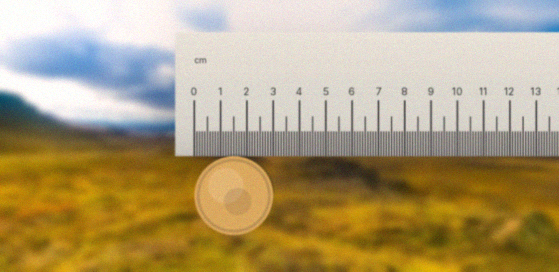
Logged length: 3 cm
